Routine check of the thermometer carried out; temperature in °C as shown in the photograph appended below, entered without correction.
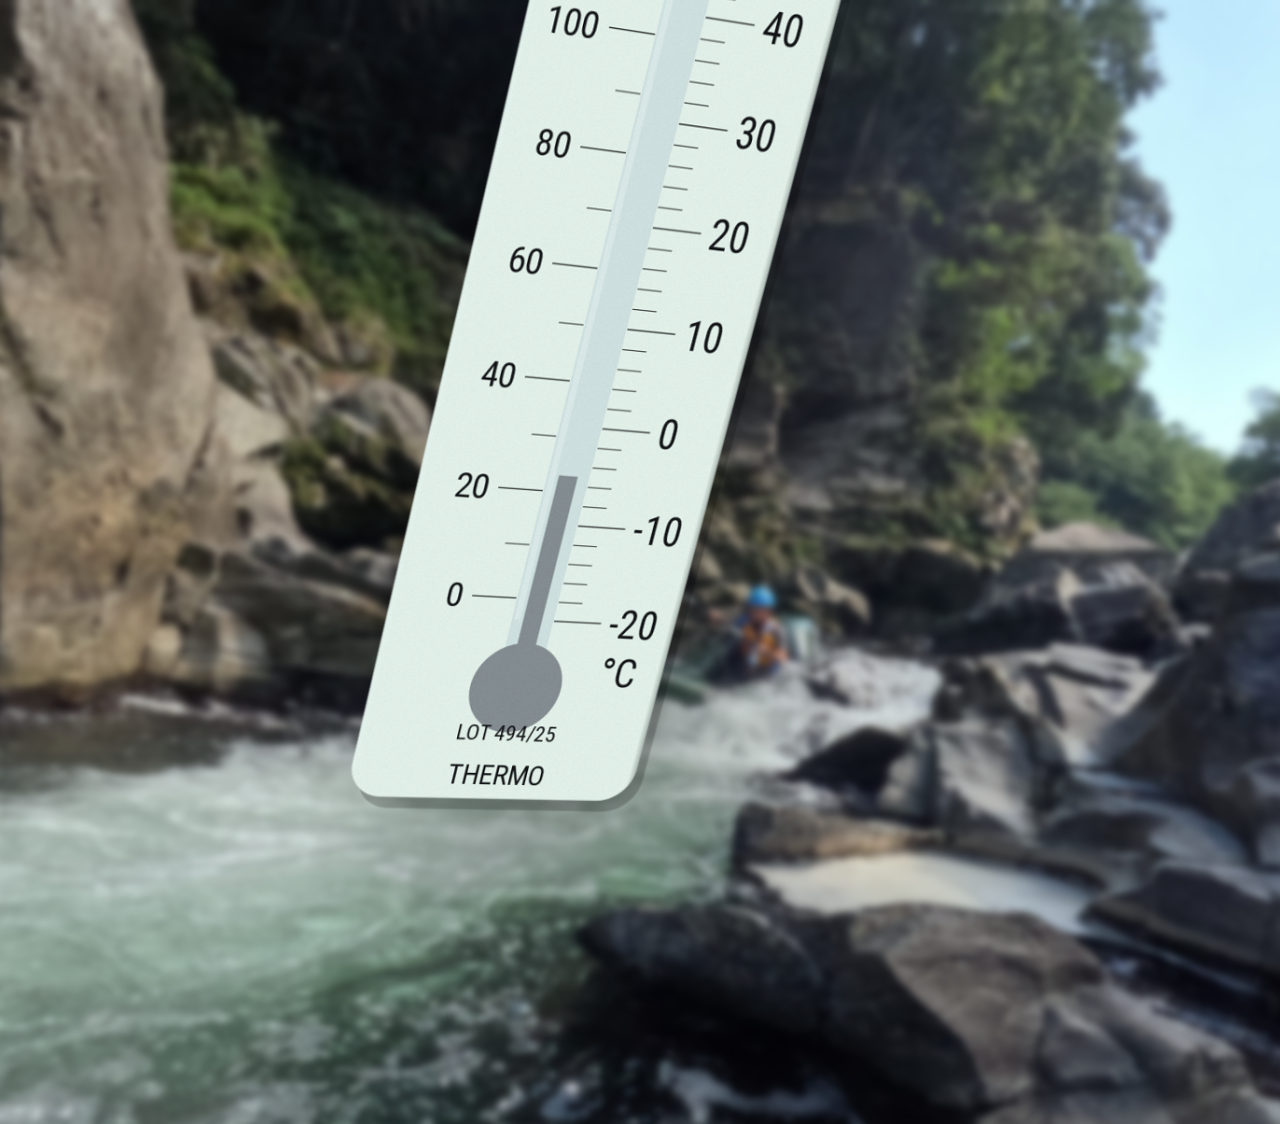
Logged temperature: -5 °C
